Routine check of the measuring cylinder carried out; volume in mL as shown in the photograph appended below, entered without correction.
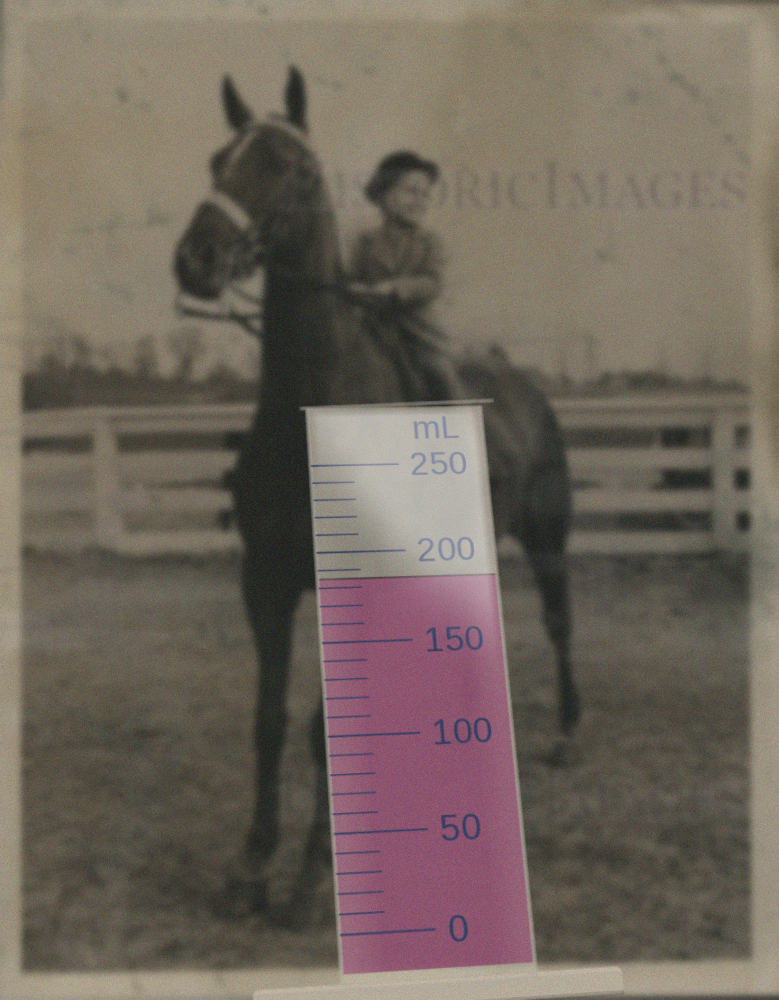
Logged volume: 185 mL
